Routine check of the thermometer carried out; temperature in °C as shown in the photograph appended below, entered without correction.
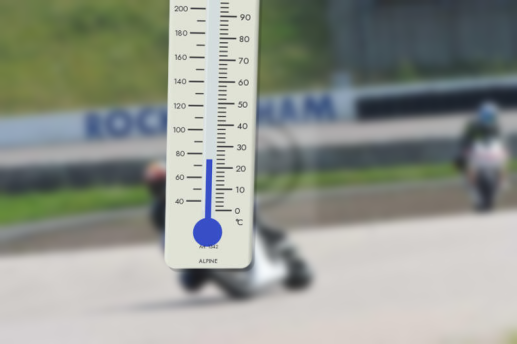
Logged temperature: 24 °C
